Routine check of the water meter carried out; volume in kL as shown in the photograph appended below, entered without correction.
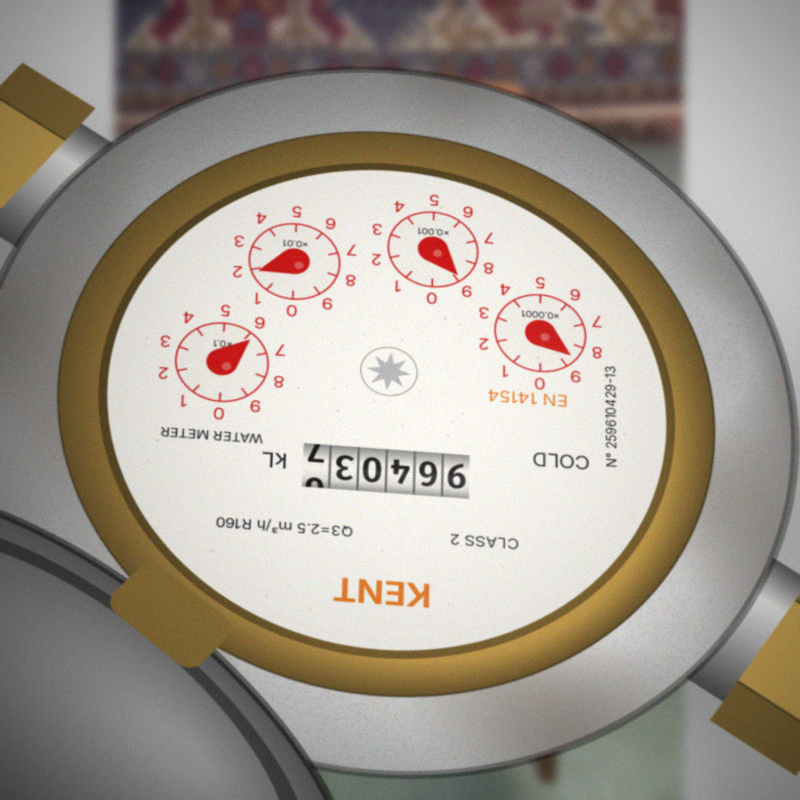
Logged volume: 964036.6188 kL
